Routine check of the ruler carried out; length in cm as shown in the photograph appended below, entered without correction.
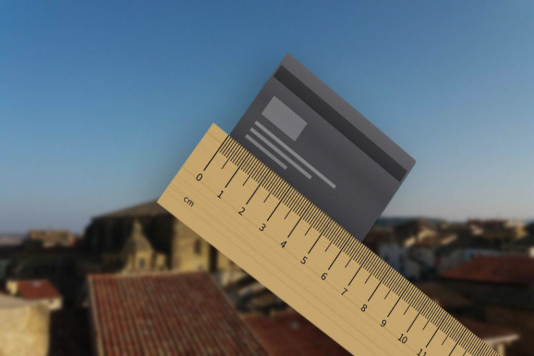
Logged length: 6.5 cm
